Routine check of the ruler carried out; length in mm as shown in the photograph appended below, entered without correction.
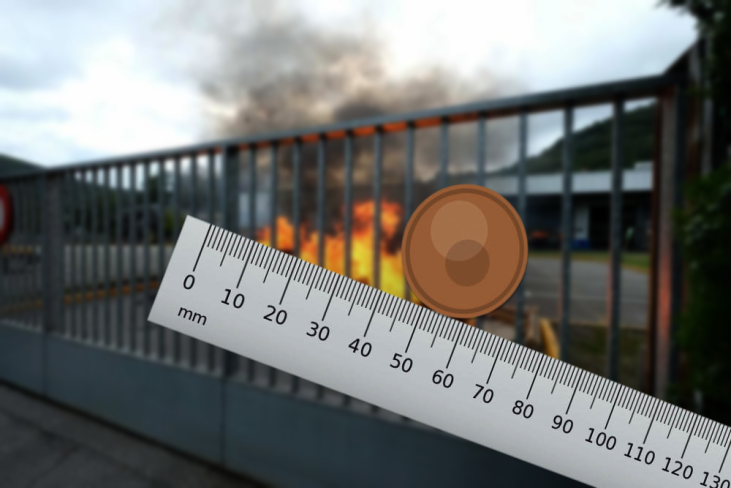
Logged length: 29 mm
